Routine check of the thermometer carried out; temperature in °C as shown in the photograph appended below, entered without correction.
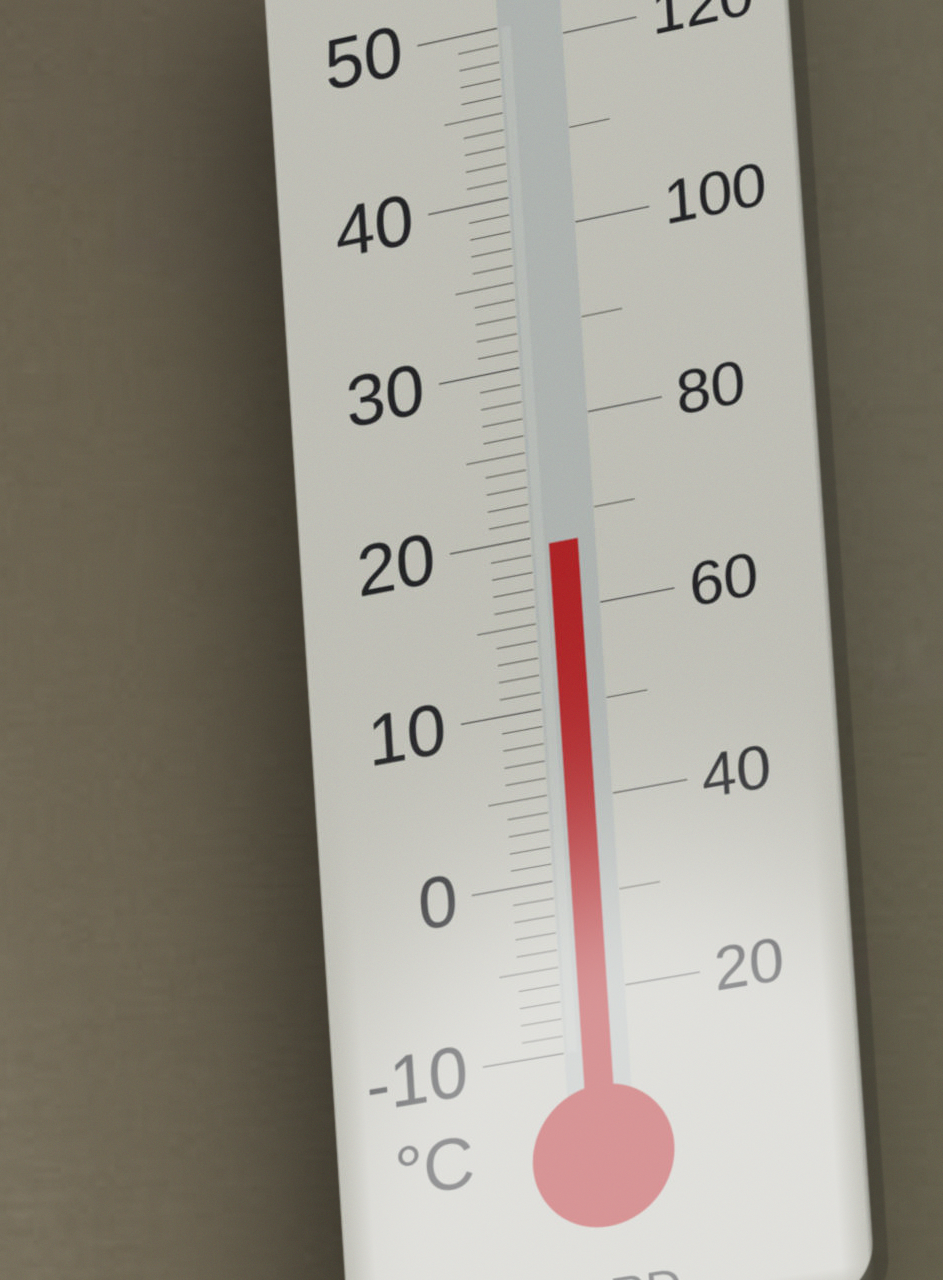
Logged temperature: 19.5 °C
